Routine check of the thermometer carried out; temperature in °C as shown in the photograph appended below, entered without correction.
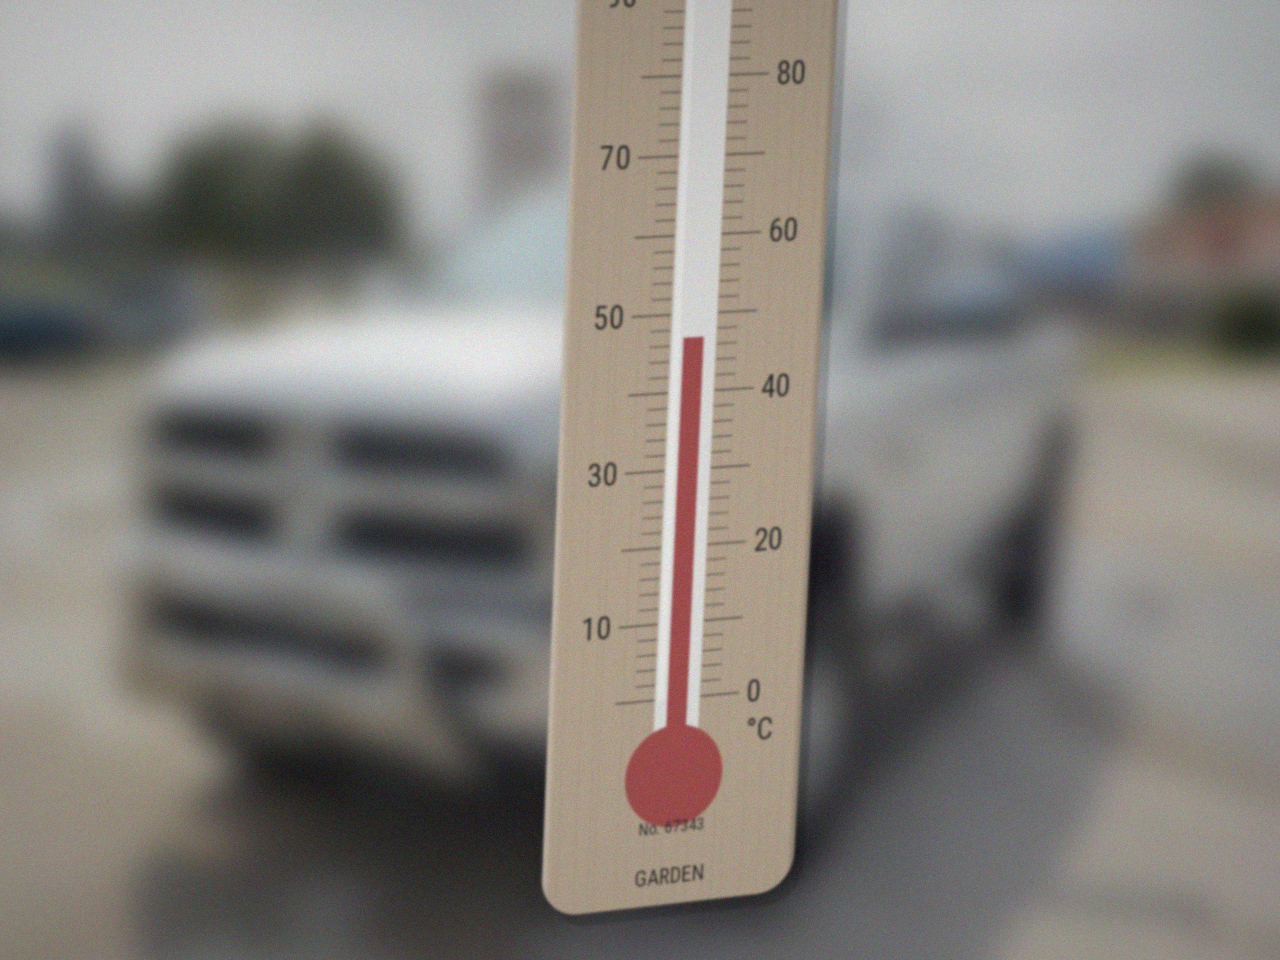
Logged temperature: 47 °C
